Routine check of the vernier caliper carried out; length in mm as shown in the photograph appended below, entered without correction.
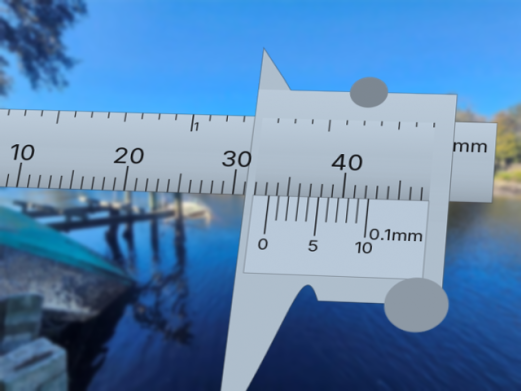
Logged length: 33.3 mm
